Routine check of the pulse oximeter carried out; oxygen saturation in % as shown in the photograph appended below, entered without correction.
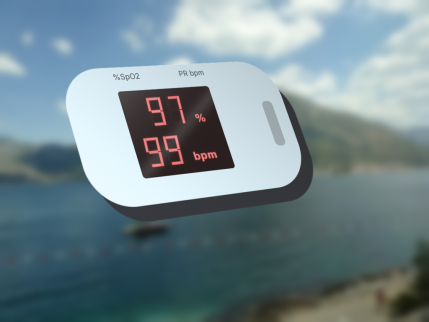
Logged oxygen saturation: 97 %
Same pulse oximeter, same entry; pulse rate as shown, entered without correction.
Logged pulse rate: 99 bpm
